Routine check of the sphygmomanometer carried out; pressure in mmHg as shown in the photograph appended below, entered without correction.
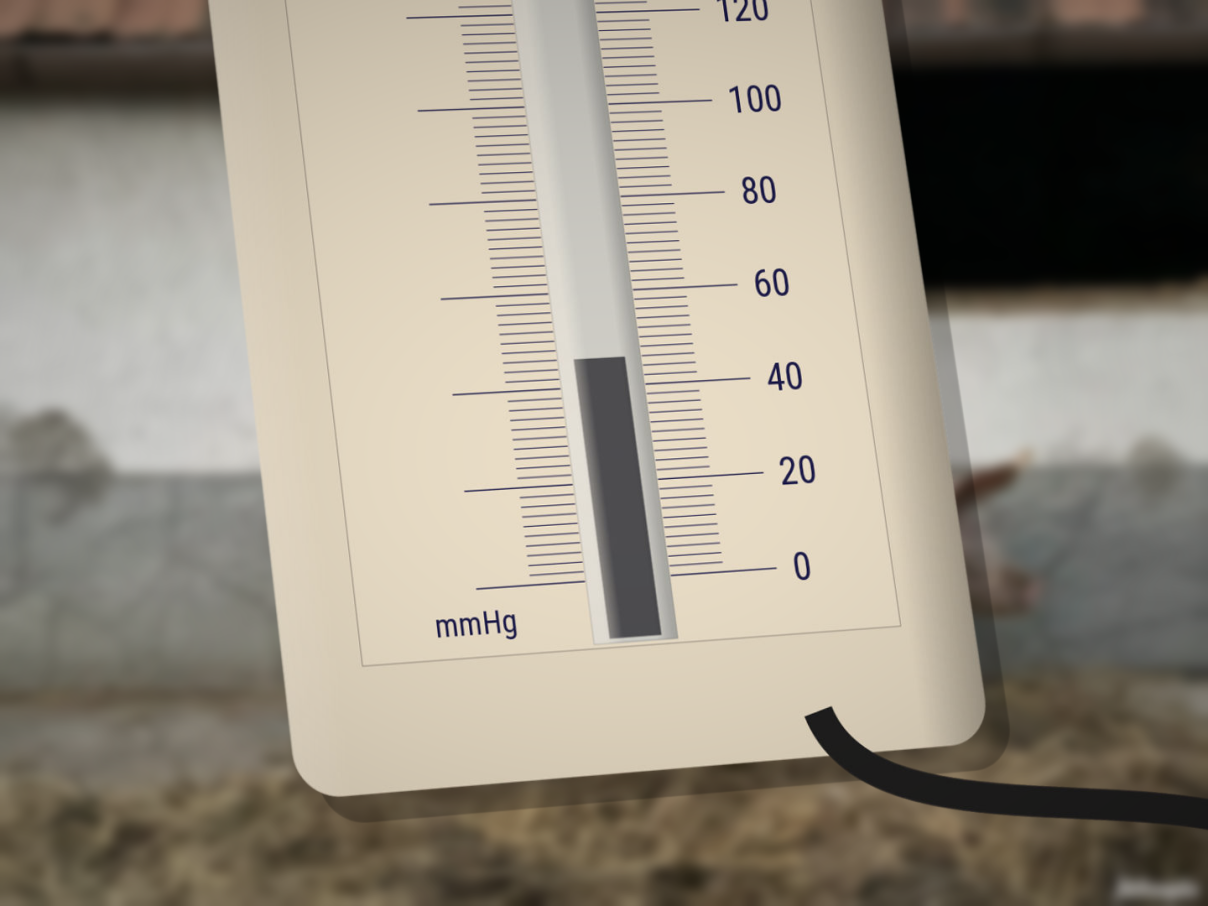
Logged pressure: 46 mmHg
